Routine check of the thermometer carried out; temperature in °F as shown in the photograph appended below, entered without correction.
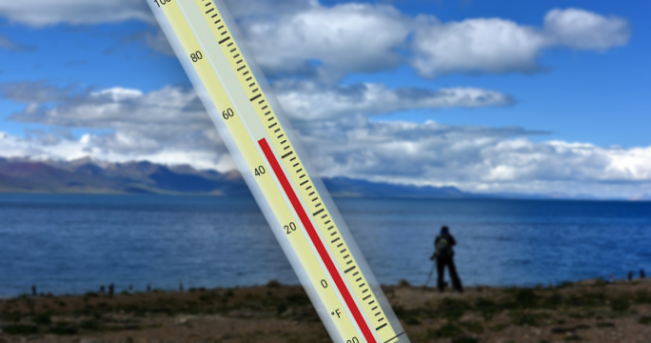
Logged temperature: 48 °F
